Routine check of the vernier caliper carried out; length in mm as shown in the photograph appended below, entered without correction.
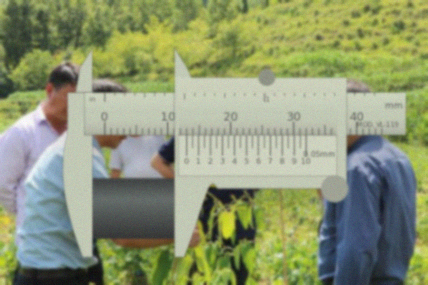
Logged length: 13.0 mm
